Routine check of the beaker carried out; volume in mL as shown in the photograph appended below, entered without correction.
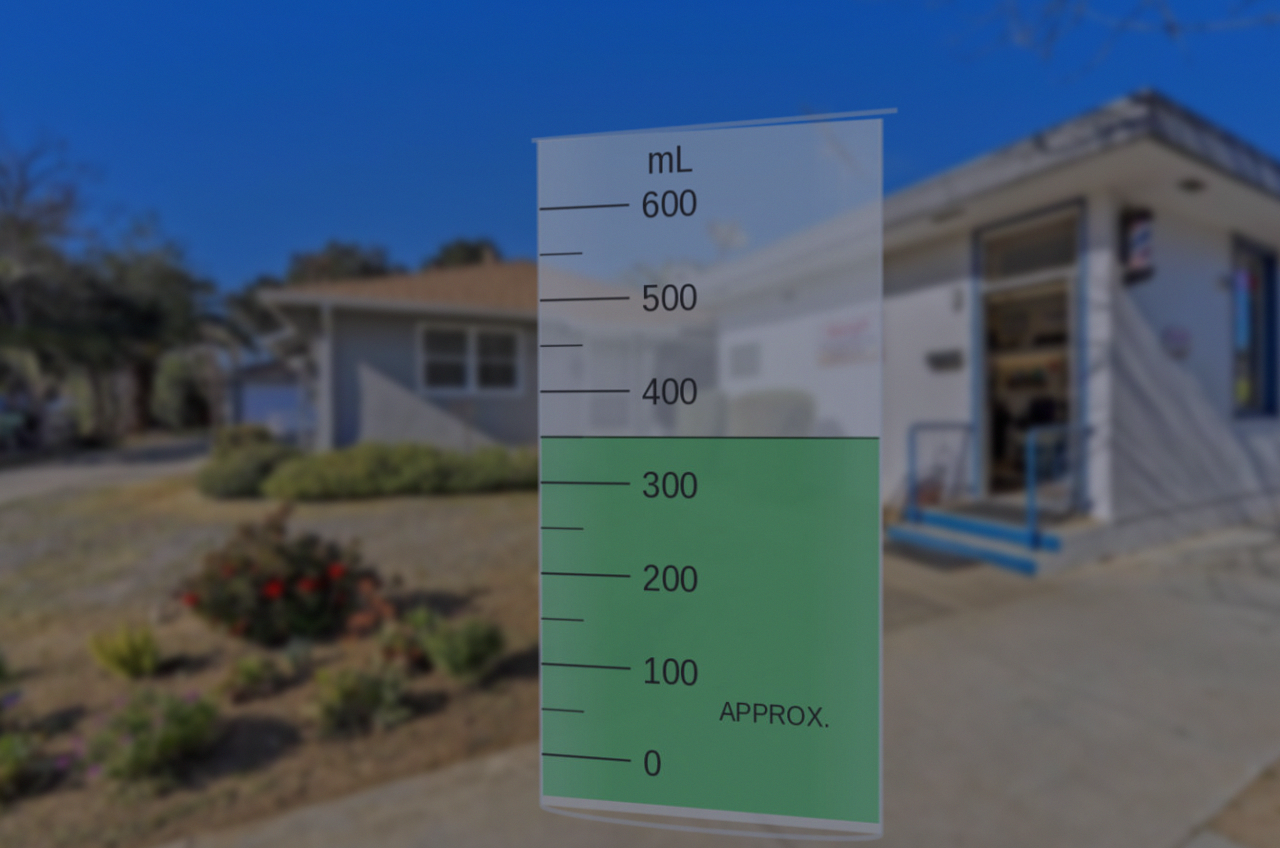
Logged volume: 350 mL
